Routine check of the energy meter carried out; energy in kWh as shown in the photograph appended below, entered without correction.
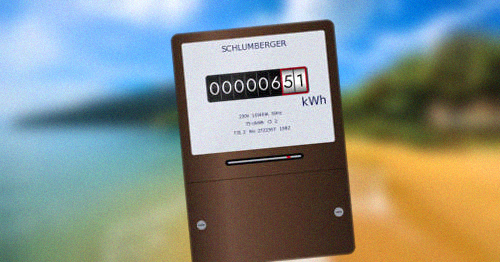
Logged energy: 6.51 kWh
